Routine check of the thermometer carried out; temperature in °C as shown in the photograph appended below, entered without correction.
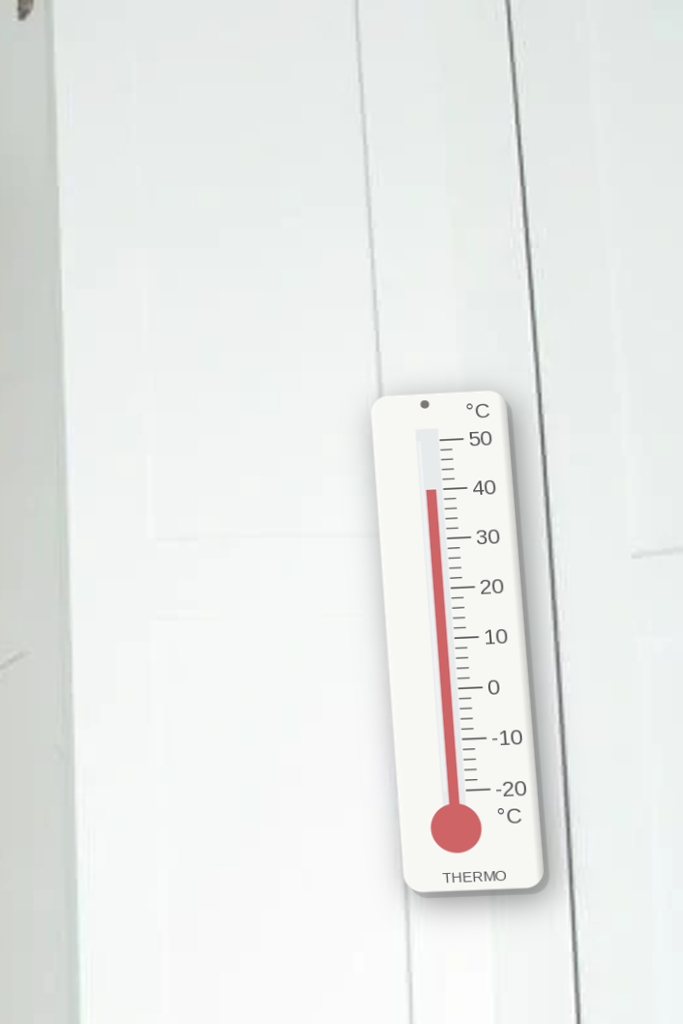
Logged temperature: 40 °C
